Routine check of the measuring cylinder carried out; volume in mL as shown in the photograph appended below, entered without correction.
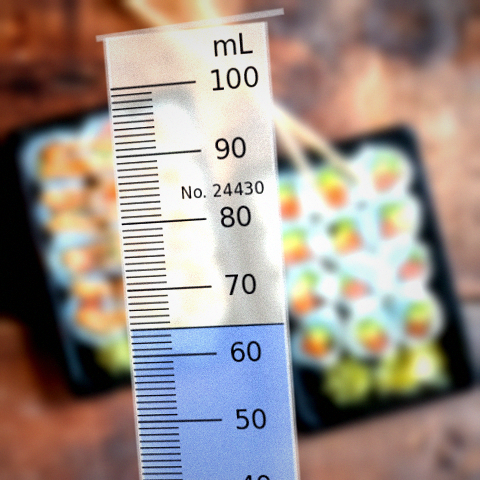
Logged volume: 64 mL
